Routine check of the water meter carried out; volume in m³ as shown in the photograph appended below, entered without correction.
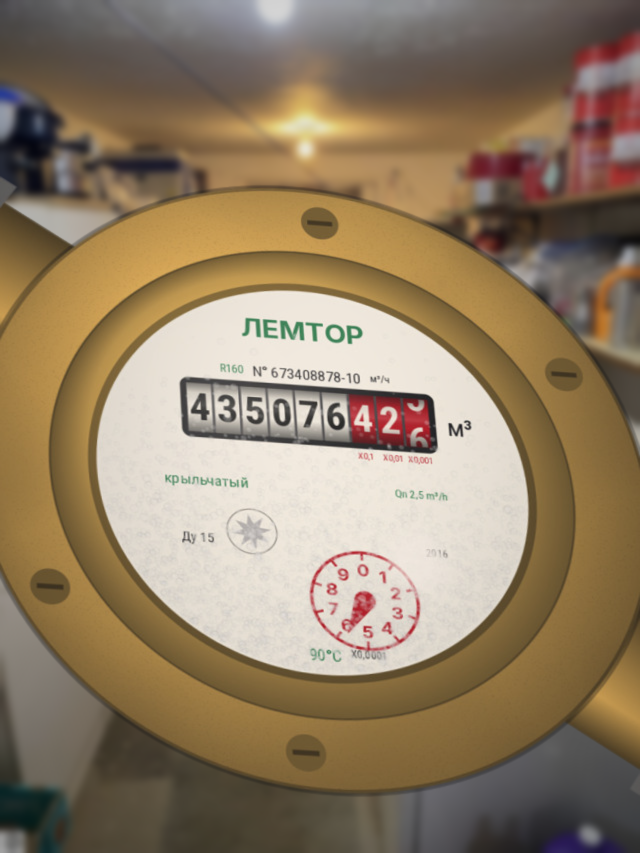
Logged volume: 435076.4255 m³
